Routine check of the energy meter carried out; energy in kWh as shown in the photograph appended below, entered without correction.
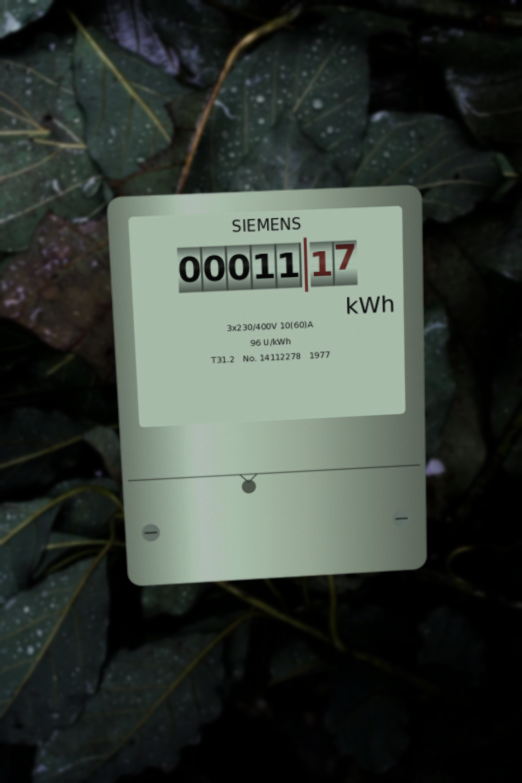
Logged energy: 11.17 kWh
